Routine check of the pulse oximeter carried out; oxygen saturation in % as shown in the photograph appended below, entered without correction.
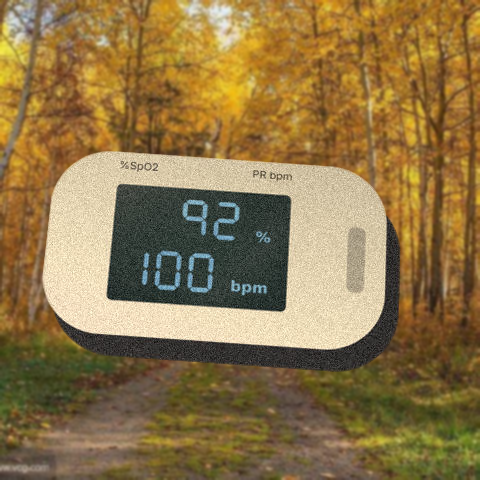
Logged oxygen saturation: 92 %
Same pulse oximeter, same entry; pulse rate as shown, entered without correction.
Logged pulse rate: 100 bpm
